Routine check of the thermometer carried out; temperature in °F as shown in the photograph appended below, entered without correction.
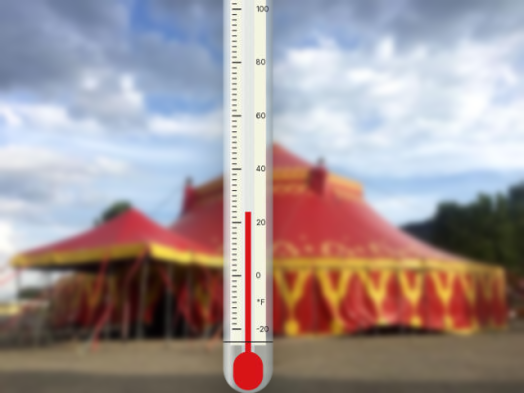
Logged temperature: 24 °F
